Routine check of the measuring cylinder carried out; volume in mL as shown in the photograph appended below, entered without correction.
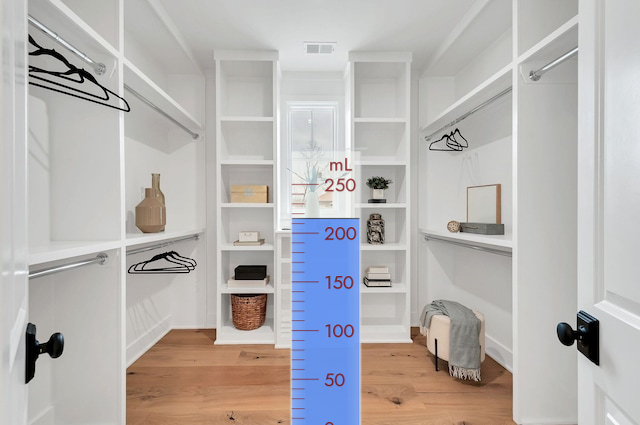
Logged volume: 215 mL
